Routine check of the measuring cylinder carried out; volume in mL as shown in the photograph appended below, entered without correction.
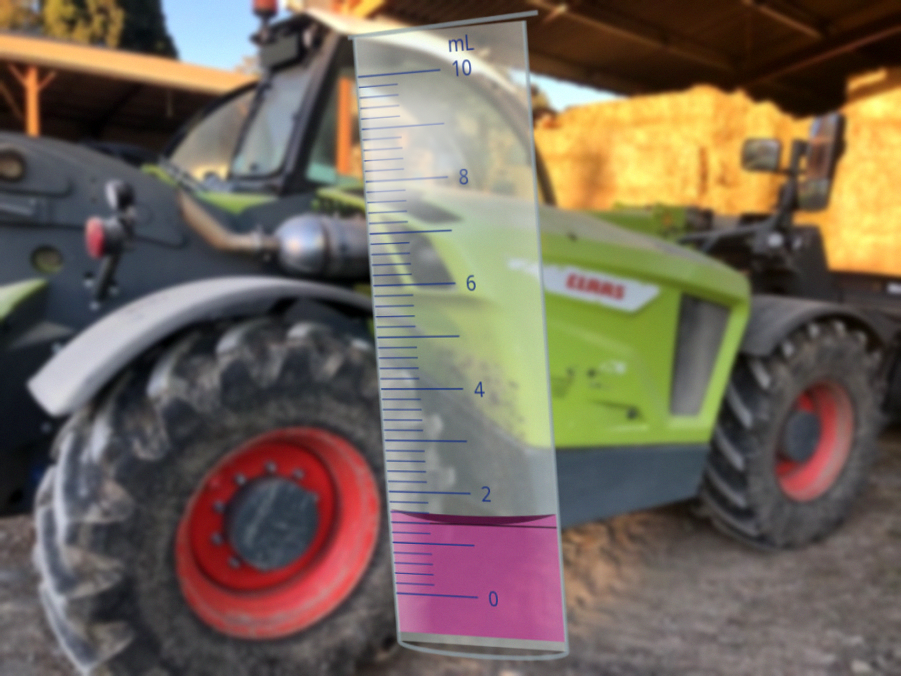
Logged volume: 1.4 mL
